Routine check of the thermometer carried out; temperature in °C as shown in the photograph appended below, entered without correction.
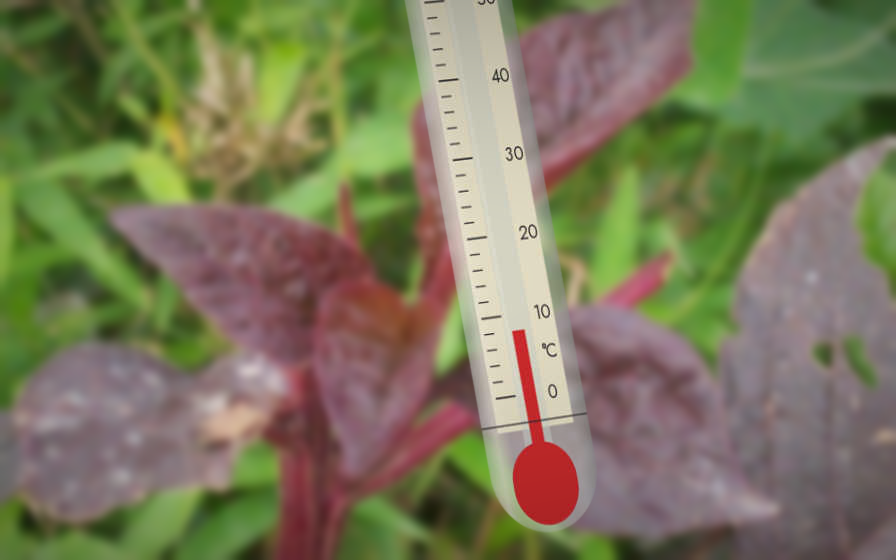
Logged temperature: 8 °C
